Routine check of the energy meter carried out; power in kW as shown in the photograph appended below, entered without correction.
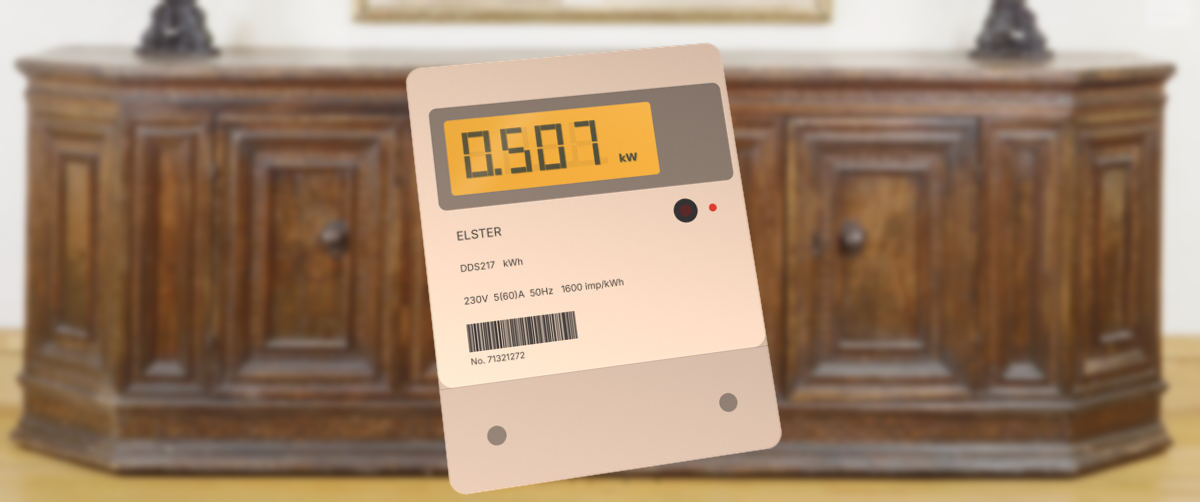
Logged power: 0.507 kW
